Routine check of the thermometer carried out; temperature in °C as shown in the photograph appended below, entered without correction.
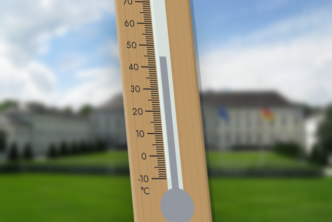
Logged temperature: 45 °C
